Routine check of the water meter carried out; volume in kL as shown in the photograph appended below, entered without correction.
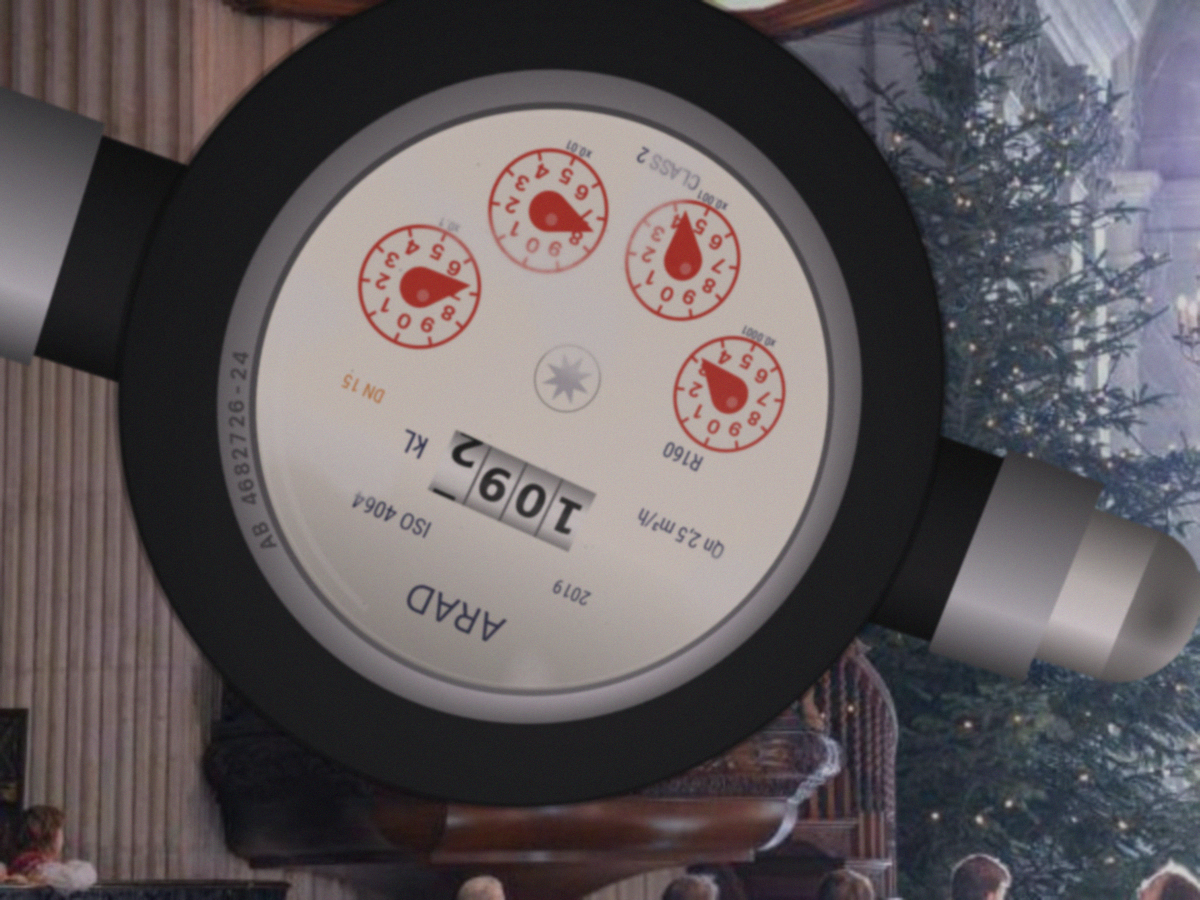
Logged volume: 1091.6743 kL
